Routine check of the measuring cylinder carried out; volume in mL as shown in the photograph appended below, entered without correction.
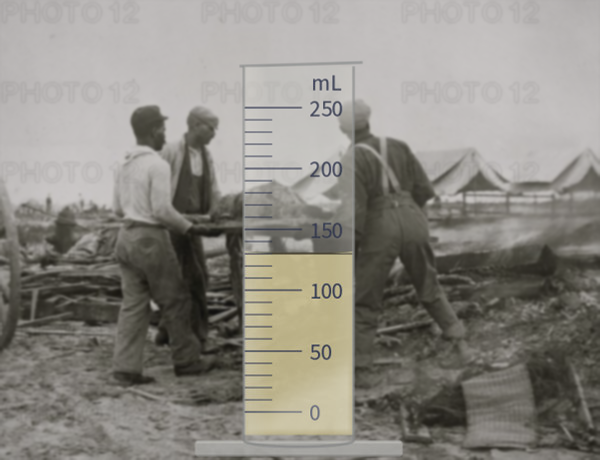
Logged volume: 130 mL
